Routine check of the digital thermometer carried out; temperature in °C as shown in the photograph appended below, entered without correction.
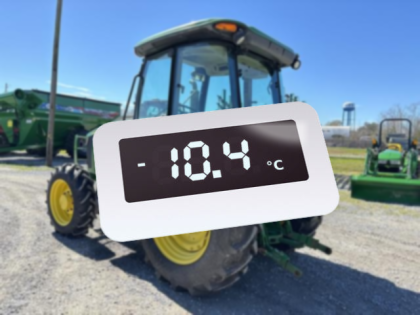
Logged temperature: -10.4 °C
